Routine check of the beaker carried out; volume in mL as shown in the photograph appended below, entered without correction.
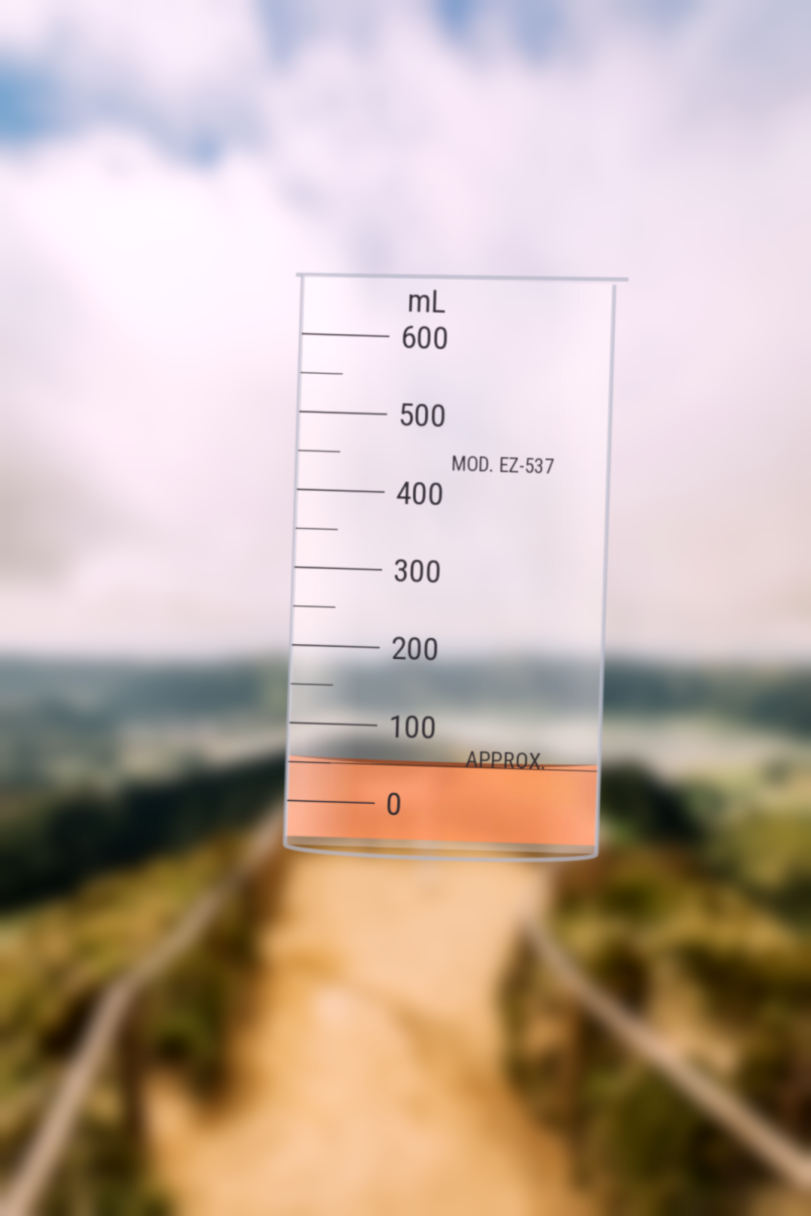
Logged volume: 50 mL
